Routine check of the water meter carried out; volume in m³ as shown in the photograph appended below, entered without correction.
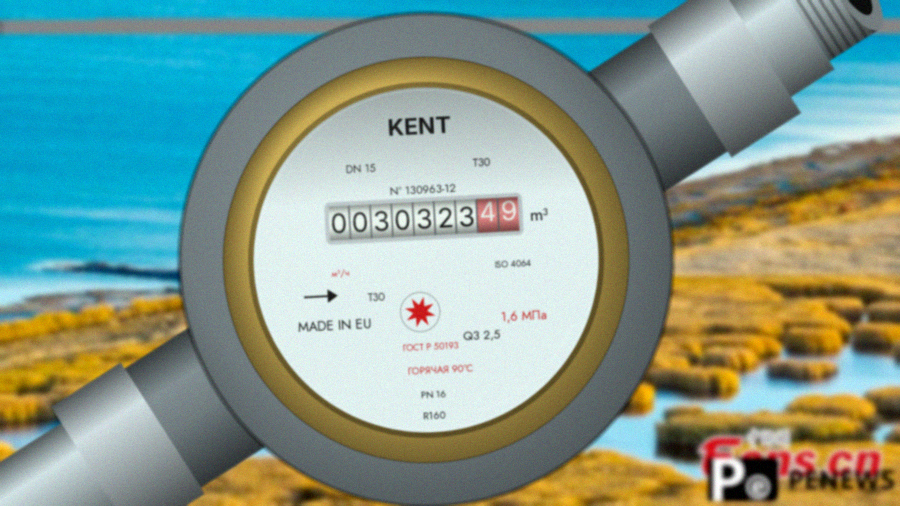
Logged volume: 30323.49 m³
